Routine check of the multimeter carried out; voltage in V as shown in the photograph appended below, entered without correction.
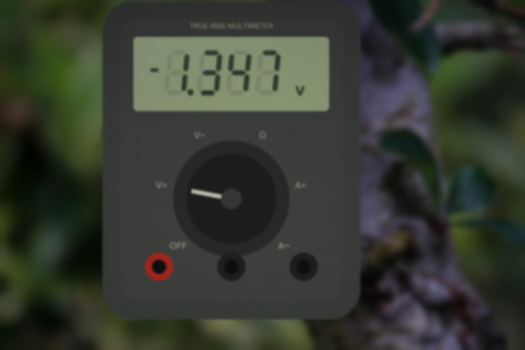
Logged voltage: -1.347 V
